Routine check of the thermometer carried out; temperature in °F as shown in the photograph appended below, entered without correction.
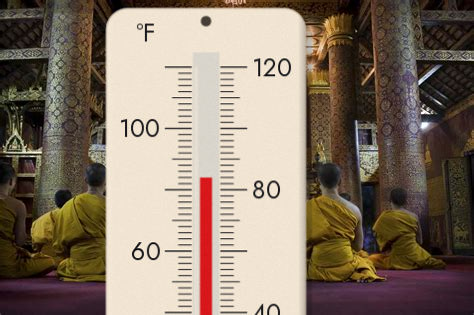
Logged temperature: 84 °F
